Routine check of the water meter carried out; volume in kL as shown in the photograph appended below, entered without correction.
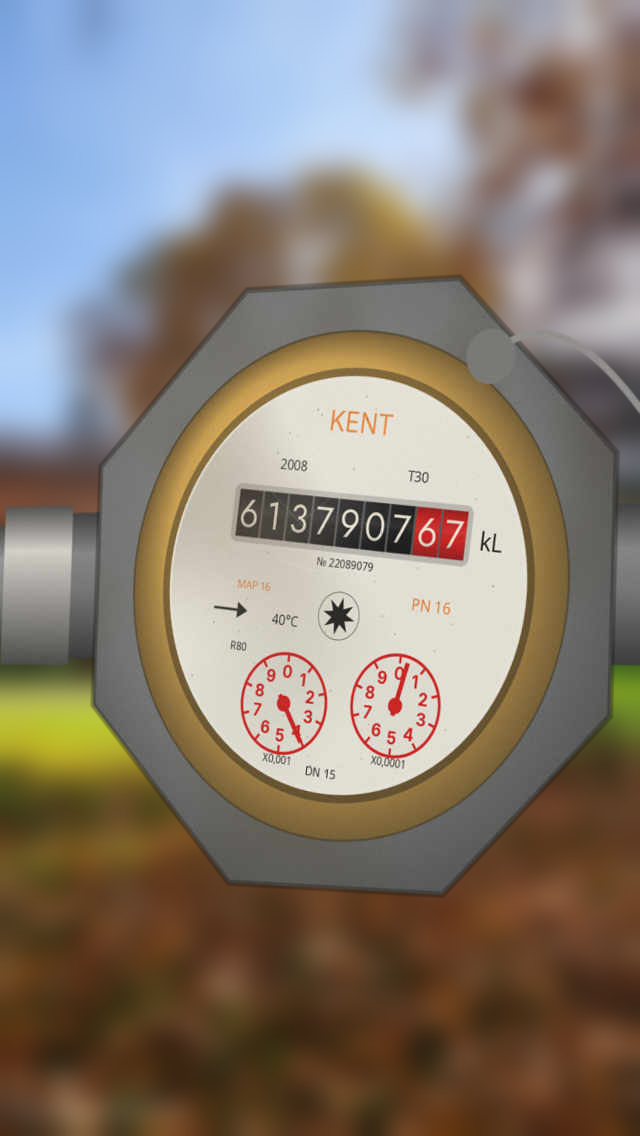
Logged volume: 6137907.6740 kL
